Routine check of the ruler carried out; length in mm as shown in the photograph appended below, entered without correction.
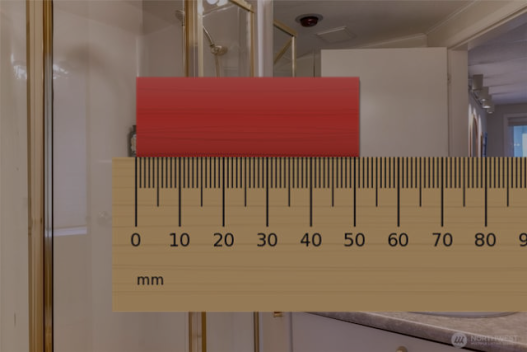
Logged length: 51 mm
